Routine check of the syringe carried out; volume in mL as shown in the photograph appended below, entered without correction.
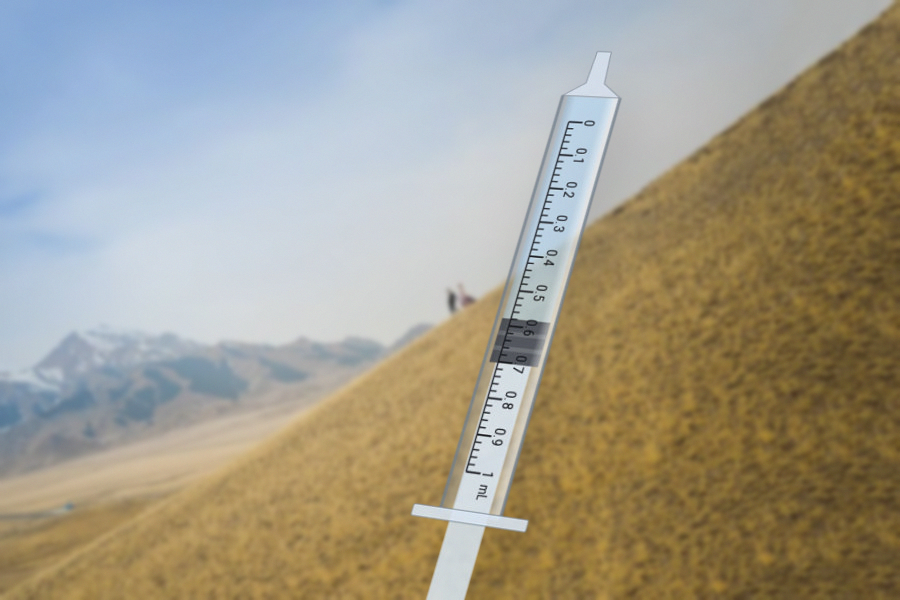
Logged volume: 0.58 mL
